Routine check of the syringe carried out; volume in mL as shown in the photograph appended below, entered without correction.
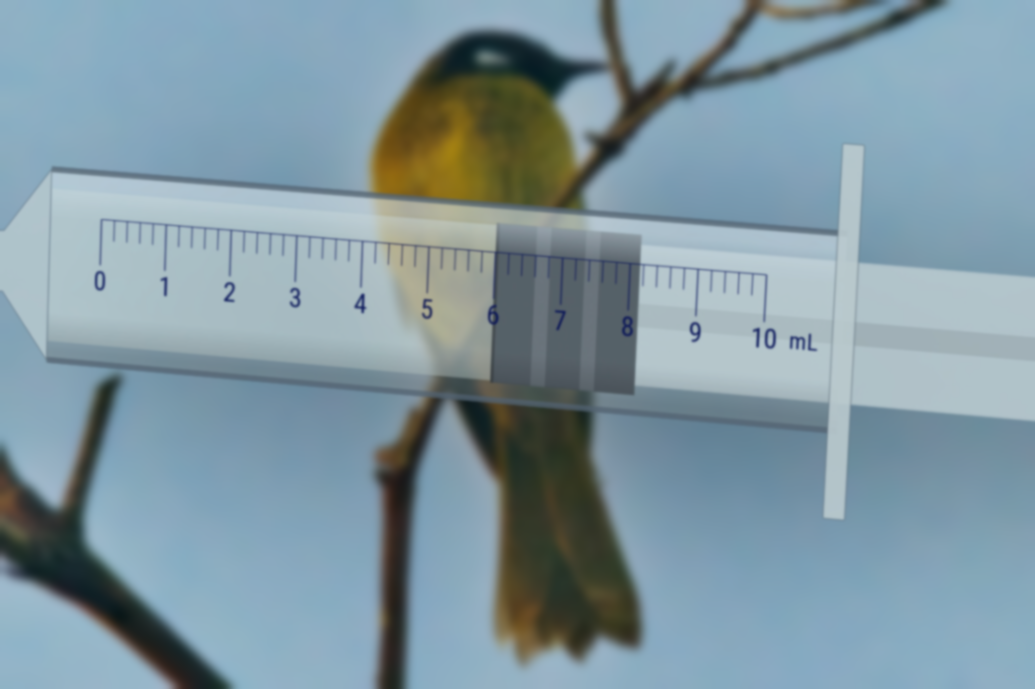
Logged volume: 6 mL
